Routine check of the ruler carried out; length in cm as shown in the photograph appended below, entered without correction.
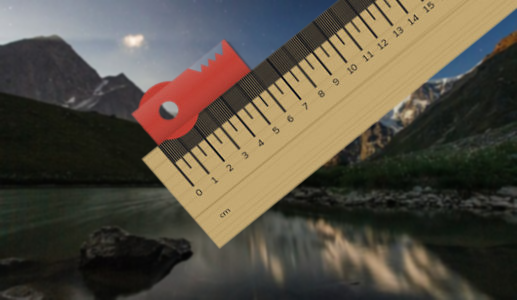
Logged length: 6 cm
